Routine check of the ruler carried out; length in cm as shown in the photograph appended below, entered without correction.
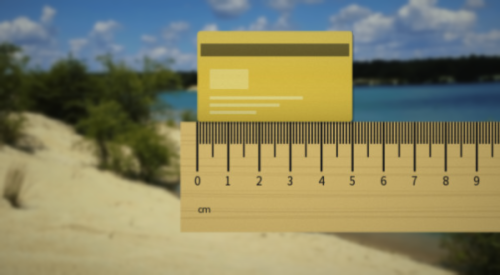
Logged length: 5 cm
